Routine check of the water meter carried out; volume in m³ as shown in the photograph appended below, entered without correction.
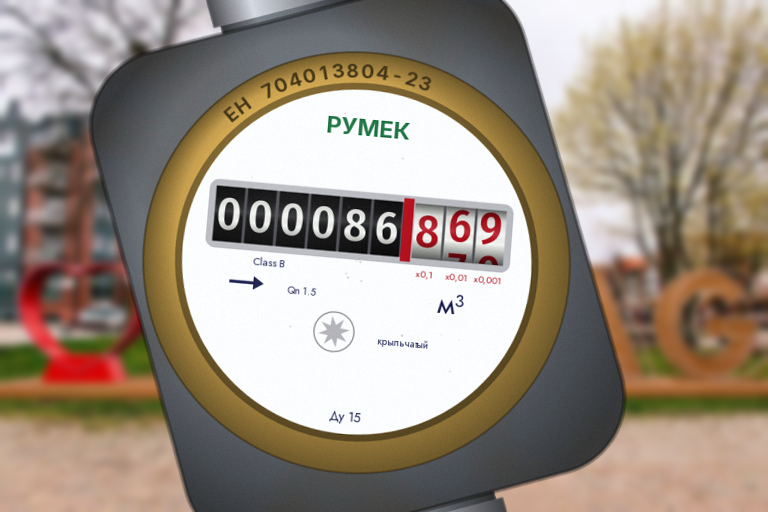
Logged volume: 86.869 m³
